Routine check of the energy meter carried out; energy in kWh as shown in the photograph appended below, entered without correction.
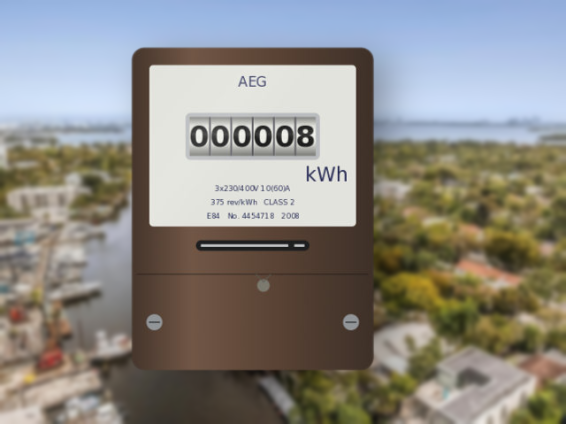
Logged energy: 8 kWh
